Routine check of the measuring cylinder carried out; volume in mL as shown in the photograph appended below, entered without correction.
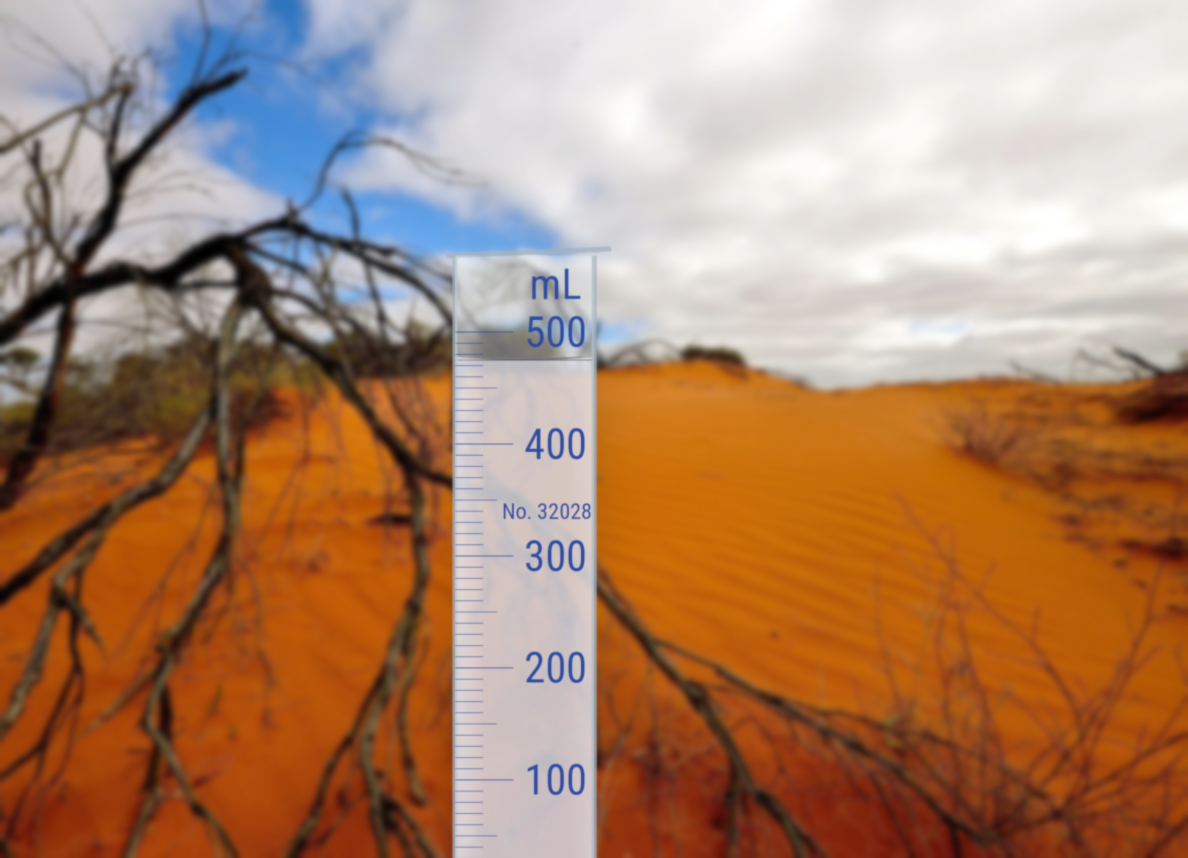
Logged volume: 475 mL
